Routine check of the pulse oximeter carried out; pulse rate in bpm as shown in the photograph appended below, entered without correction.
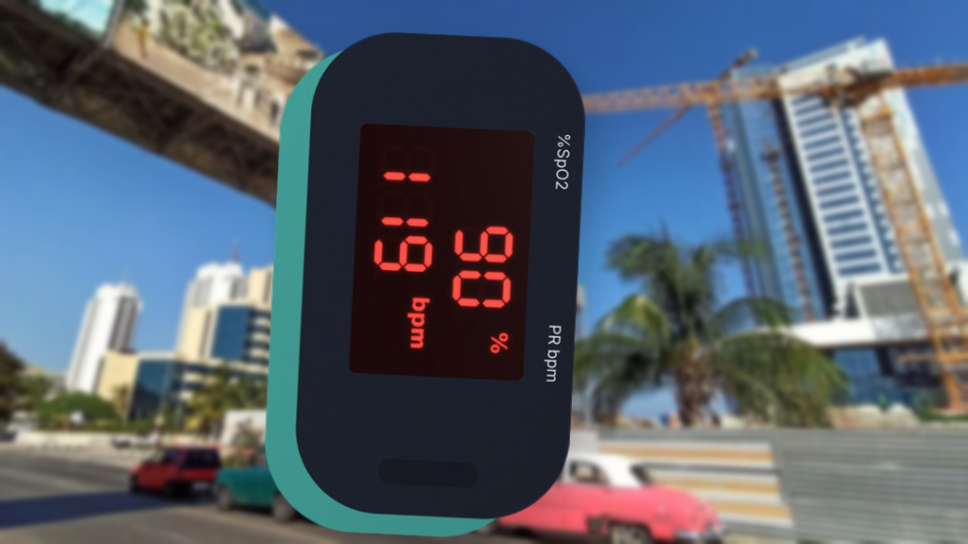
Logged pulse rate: 119 bpm
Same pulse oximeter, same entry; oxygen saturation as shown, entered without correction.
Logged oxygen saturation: 90 %
